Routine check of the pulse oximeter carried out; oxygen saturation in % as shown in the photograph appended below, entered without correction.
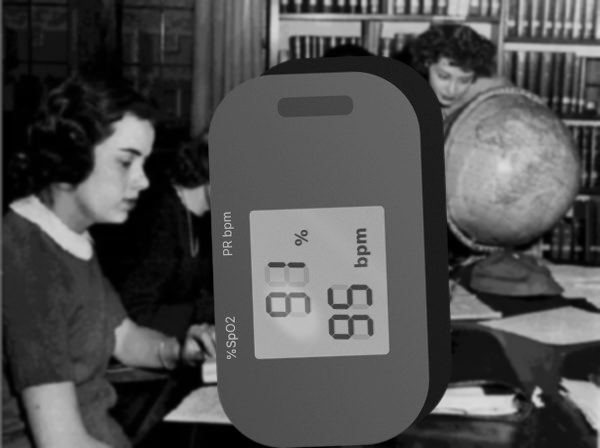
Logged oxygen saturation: 91 %
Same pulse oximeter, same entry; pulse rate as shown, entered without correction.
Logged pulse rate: 95 bpm
